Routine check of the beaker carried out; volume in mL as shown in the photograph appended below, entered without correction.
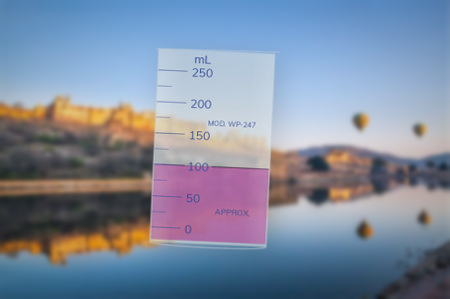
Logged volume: 100 mL
